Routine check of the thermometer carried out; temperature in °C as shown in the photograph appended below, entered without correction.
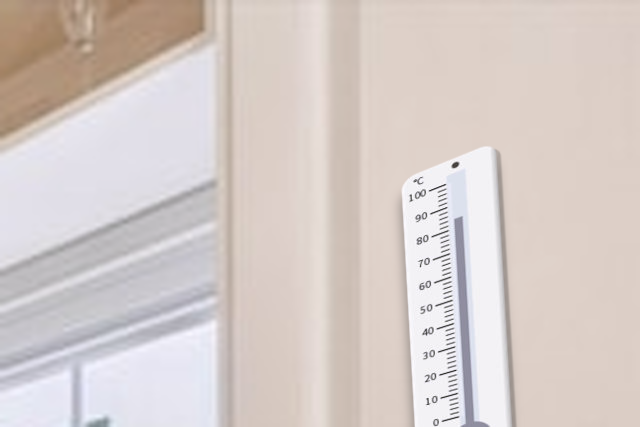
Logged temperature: 84 °C
